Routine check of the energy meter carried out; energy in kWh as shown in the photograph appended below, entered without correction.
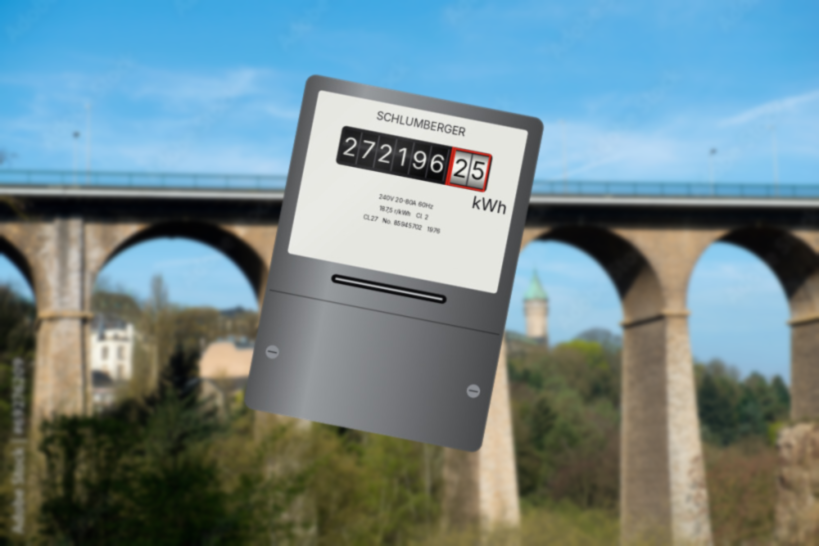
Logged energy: 272196.25 kWh
